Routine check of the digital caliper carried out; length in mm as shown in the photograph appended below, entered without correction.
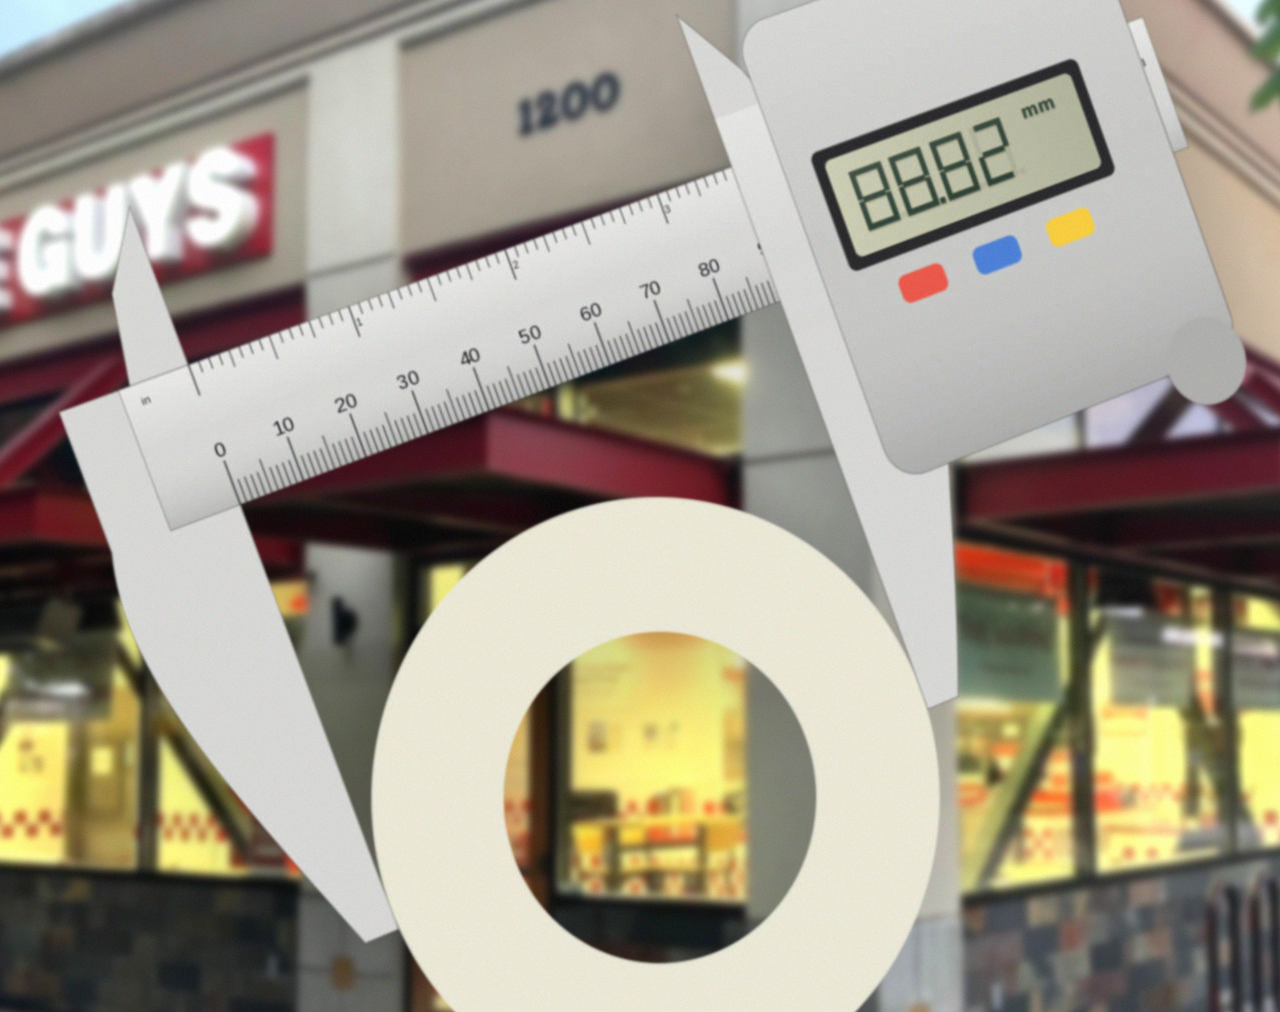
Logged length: 88.82 mm
